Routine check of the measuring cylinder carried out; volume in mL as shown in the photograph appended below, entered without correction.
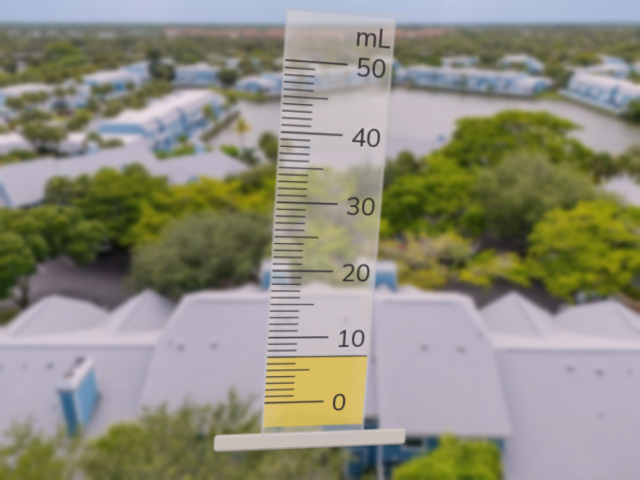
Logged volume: 7 mL
